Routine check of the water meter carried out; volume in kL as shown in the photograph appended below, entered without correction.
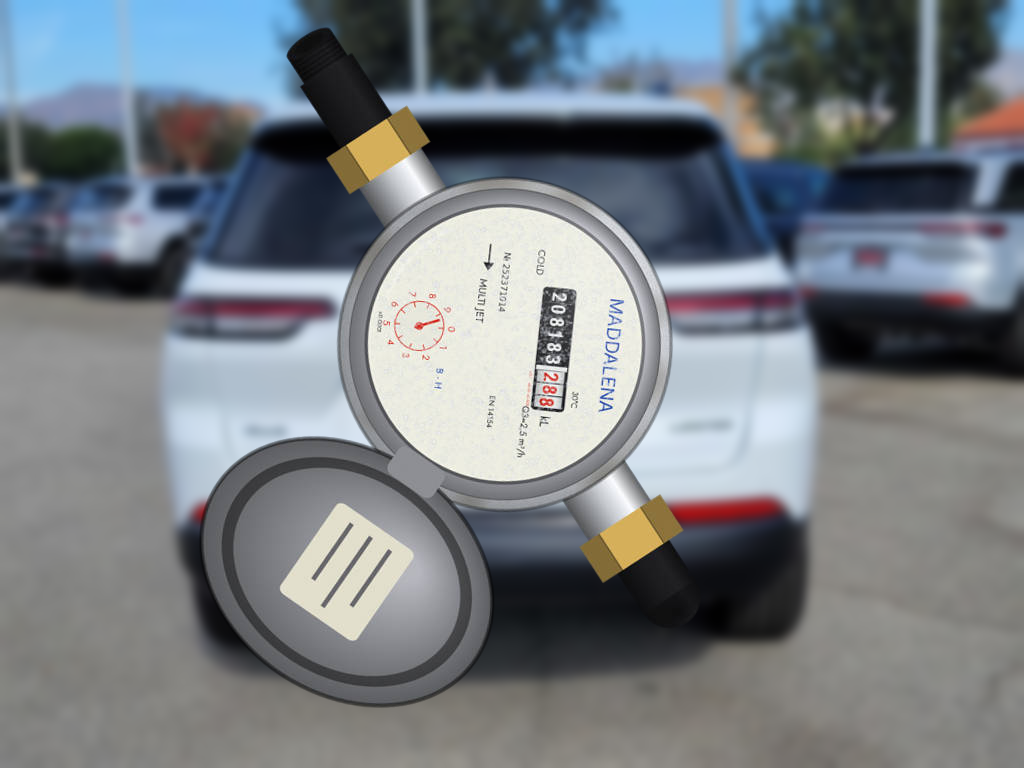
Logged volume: 208183.2879 kL
